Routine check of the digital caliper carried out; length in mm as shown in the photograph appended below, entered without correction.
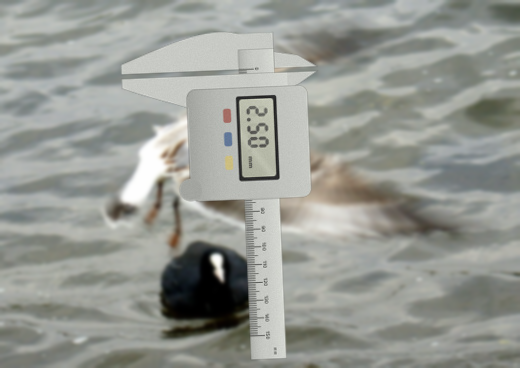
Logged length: 2.50 mm
